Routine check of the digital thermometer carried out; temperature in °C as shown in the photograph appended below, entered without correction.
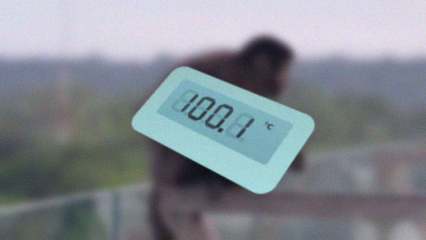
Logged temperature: 100.1 °C
